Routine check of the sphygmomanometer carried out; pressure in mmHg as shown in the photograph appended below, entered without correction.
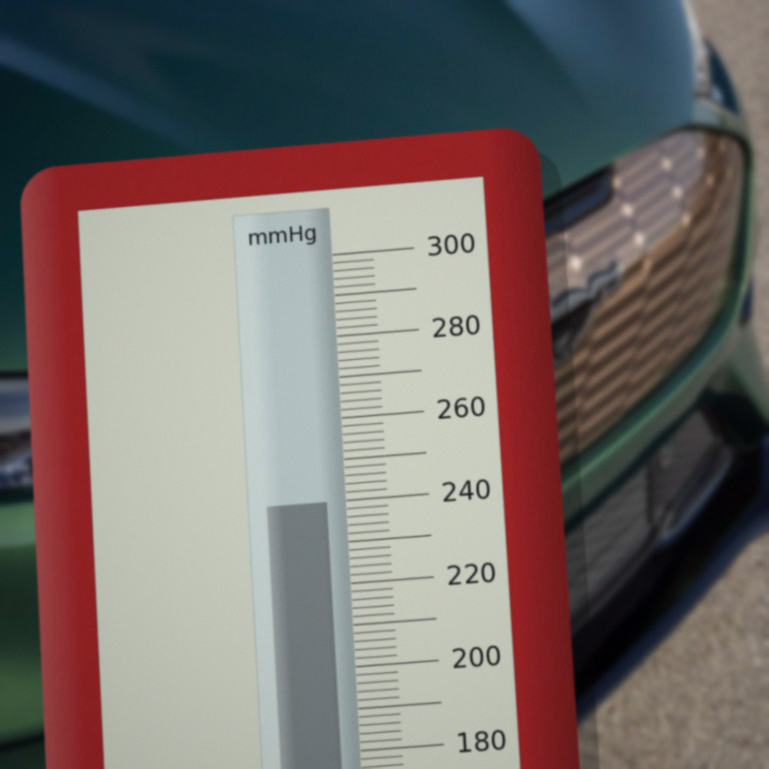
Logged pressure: 240 mmHg
